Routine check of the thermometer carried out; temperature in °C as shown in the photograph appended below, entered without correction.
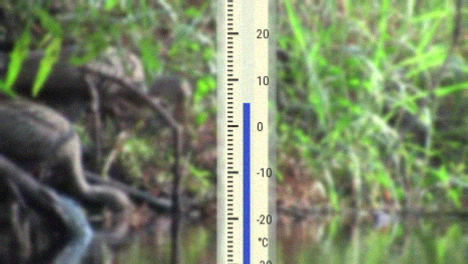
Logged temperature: 5 °C
